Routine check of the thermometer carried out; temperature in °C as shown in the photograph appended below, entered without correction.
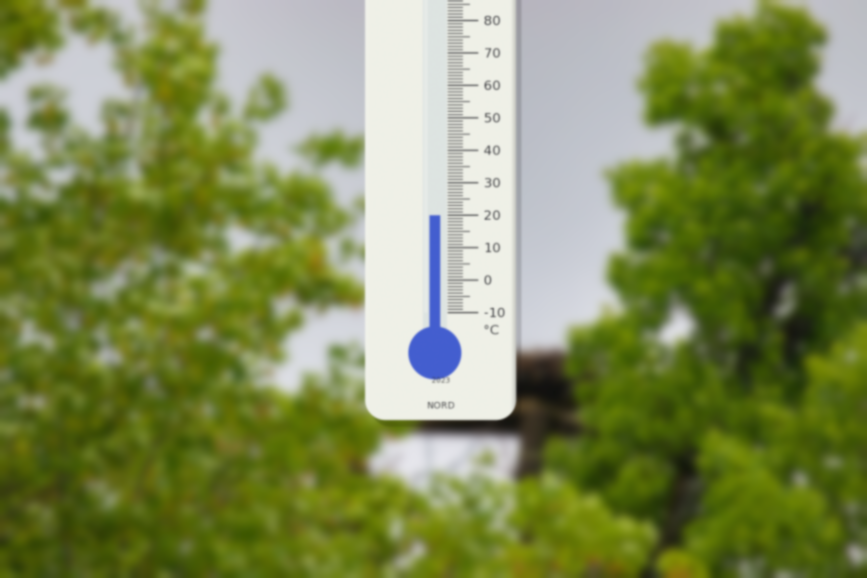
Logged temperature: 20 °C
